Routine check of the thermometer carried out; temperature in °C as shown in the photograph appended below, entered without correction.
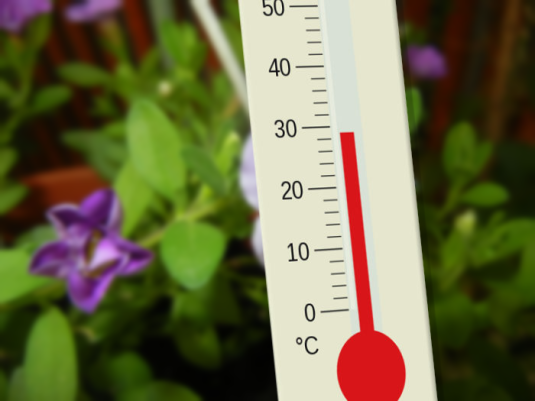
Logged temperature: 29 °C
